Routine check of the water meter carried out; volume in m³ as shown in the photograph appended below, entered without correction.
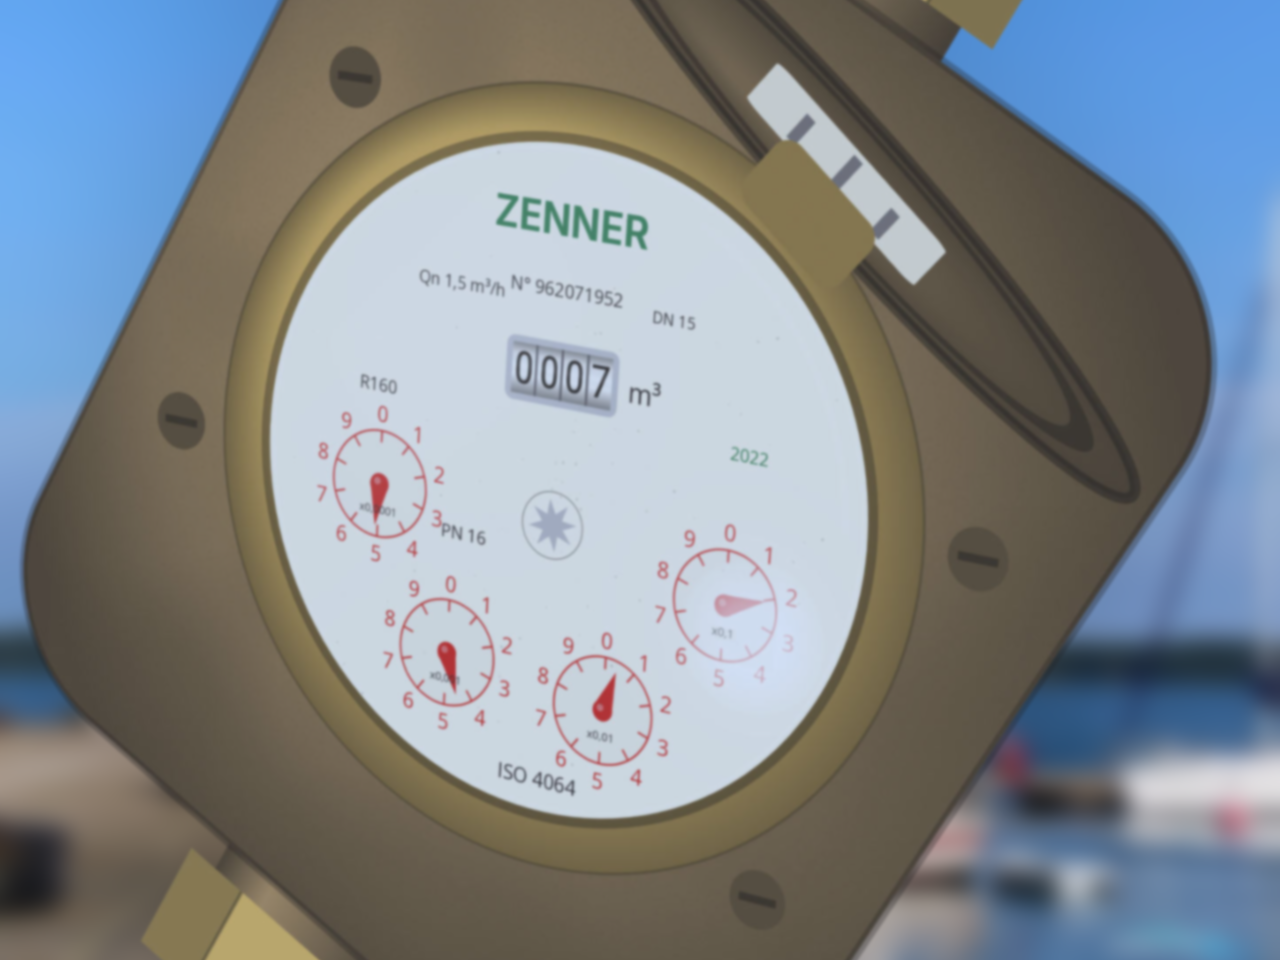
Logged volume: 7.2045 m³
